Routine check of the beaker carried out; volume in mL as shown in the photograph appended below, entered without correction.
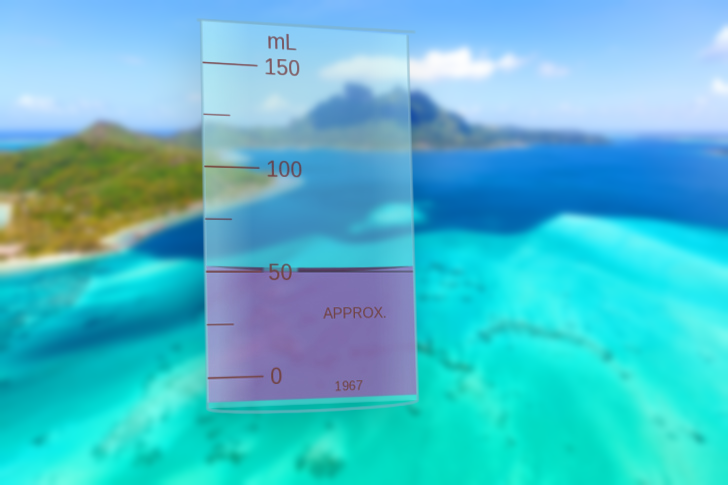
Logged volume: 50 mL
